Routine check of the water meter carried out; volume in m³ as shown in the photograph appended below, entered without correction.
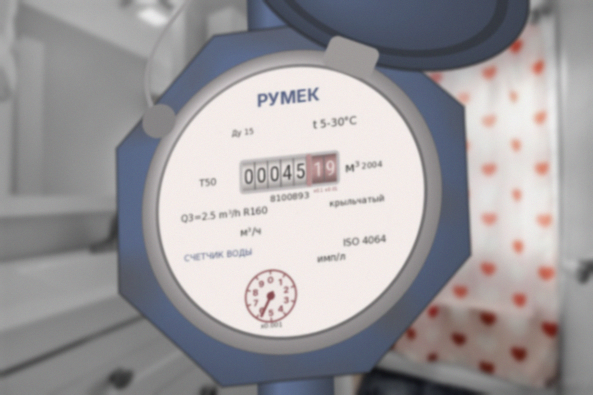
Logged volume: 45.195 m³
